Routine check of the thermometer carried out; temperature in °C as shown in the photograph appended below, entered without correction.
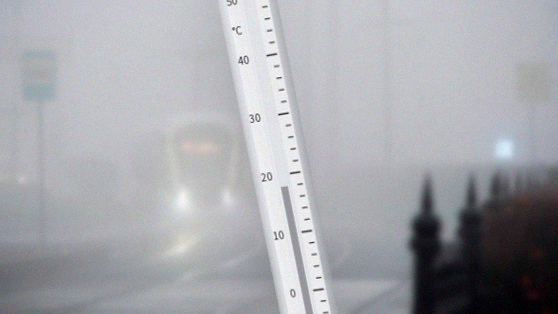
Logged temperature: 18 °C
